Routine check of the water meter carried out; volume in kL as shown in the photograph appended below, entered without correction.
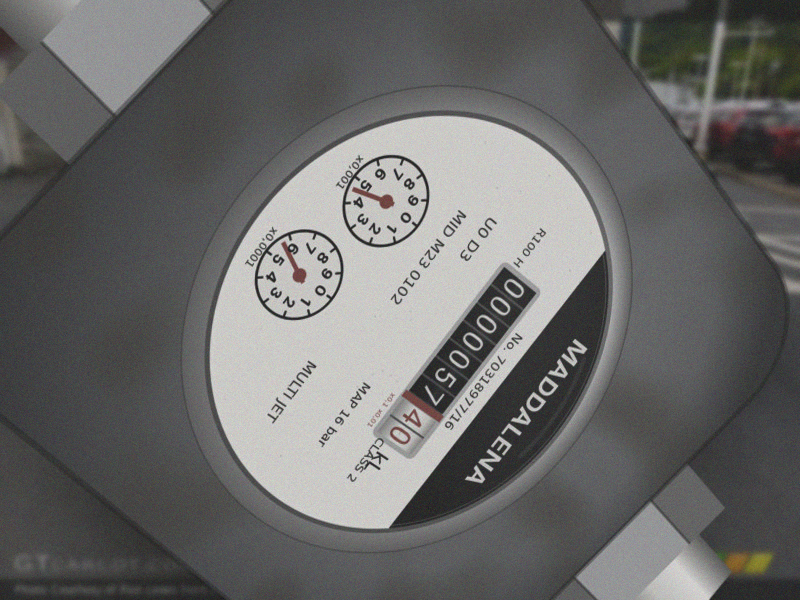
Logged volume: 57.4045 kL
